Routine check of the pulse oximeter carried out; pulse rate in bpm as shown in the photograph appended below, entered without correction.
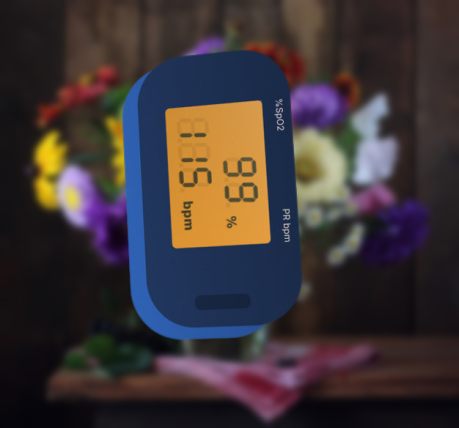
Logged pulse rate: 115 bpm
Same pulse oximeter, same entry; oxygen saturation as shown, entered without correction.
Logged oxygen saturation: 99 %
